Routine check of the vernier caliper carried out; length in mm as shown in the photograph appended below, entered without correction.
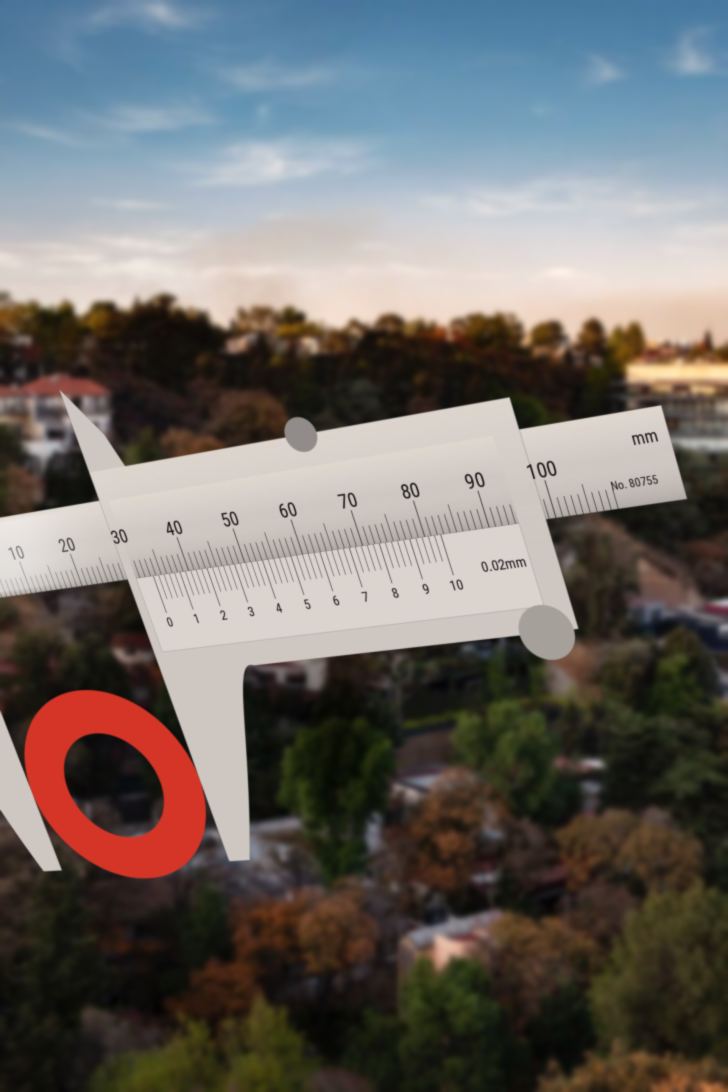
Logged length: 33.5 mm
